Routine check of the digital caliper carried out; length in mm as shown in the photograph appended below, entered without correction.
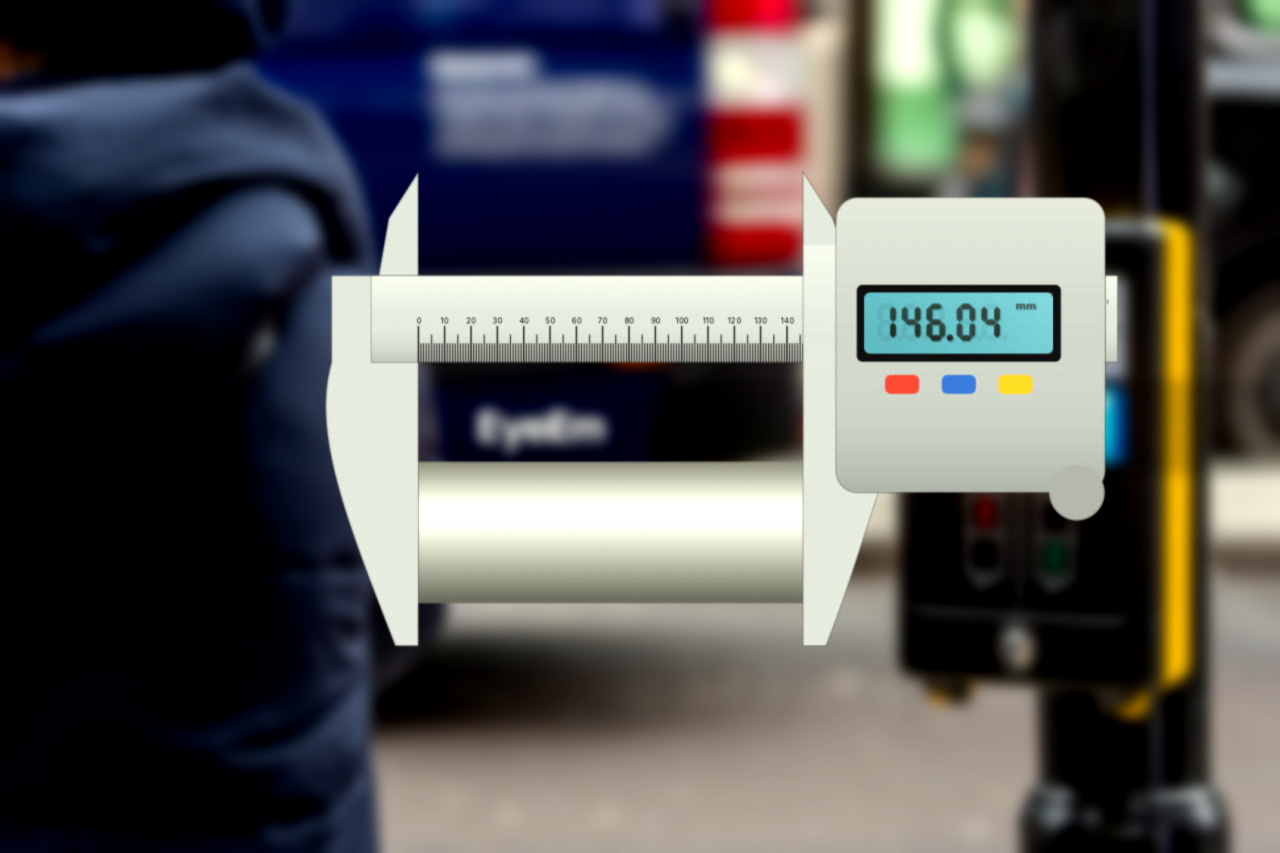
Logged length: 146.04 mm
